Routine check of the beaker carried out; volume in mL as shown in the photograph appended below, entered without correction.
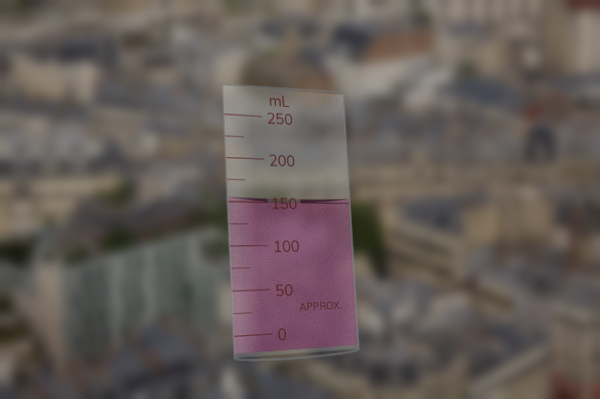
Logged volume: 150 mL
